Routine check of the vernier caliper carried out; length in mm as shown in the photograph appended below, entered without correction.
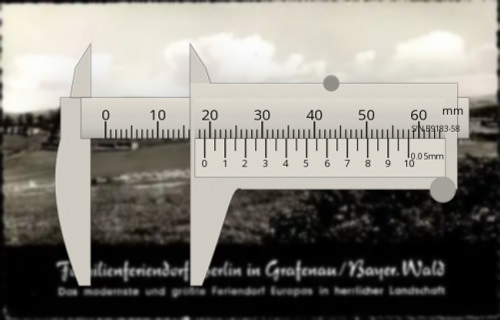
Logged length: 19.0 mm
